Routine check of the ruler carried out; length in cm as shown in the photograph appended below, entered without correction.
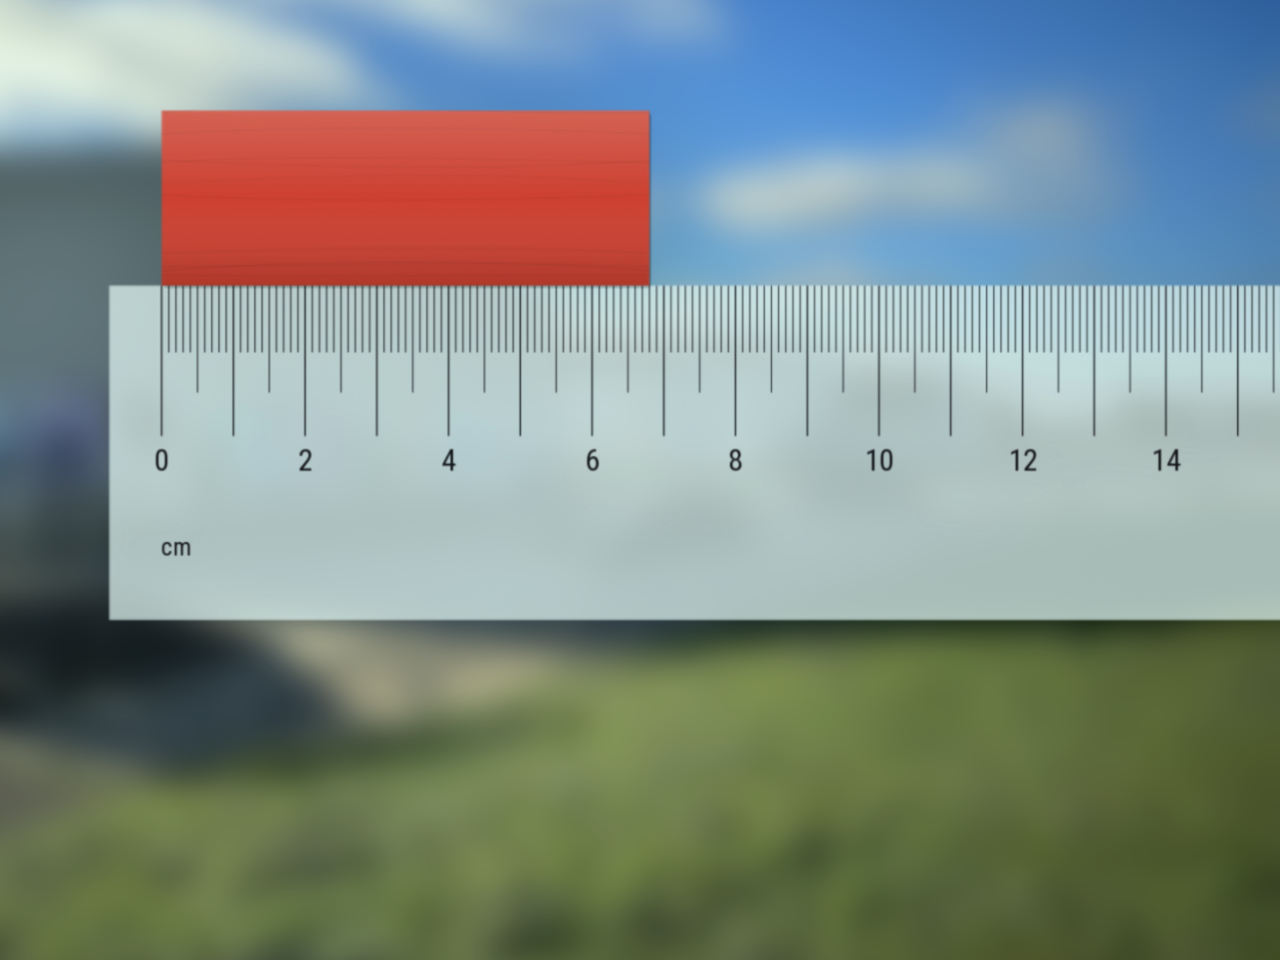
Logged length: 6.8 cm
